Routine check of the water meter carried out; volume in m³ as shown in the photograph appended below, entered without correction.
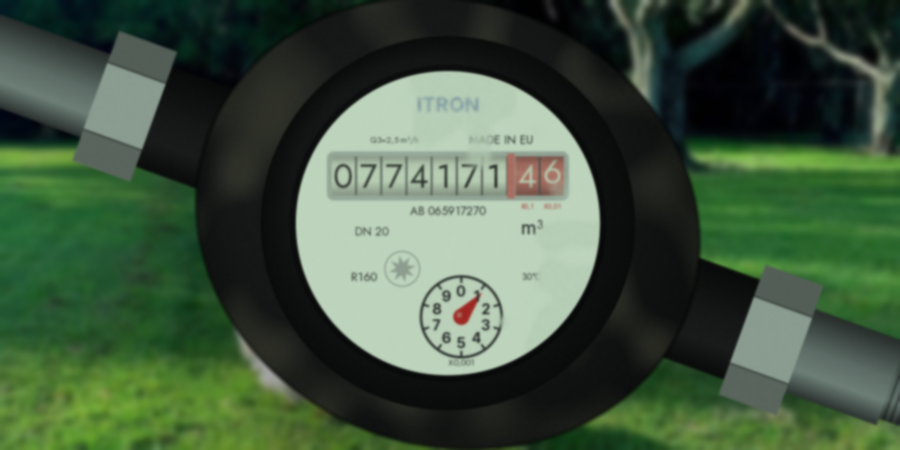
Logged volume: 774171.461 m³
